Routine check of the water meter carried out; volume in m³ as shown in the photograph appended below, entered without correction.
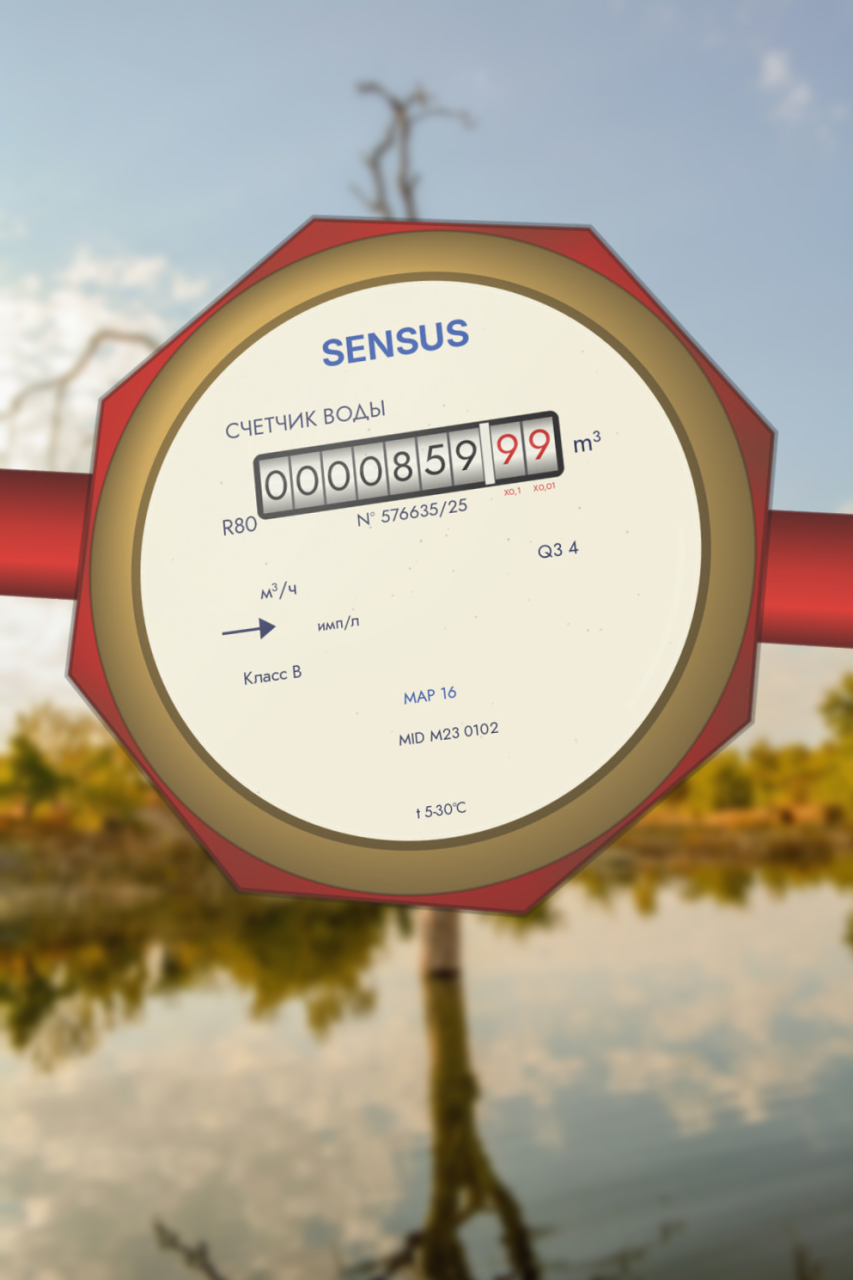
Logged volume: 859.99 m³
